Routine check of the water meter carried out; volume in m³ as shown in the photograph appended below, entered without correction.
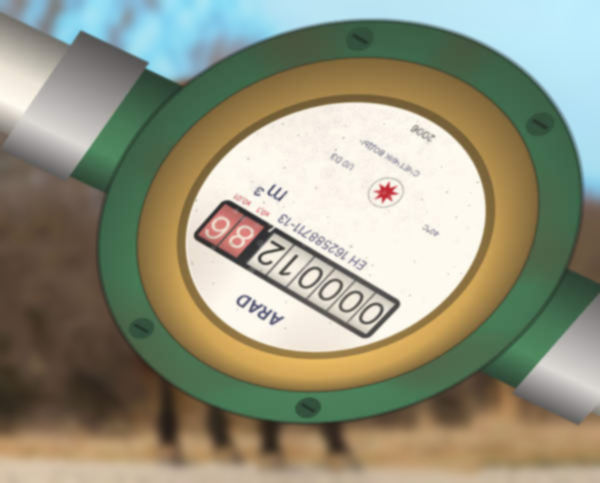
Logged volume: 12.86 m³
